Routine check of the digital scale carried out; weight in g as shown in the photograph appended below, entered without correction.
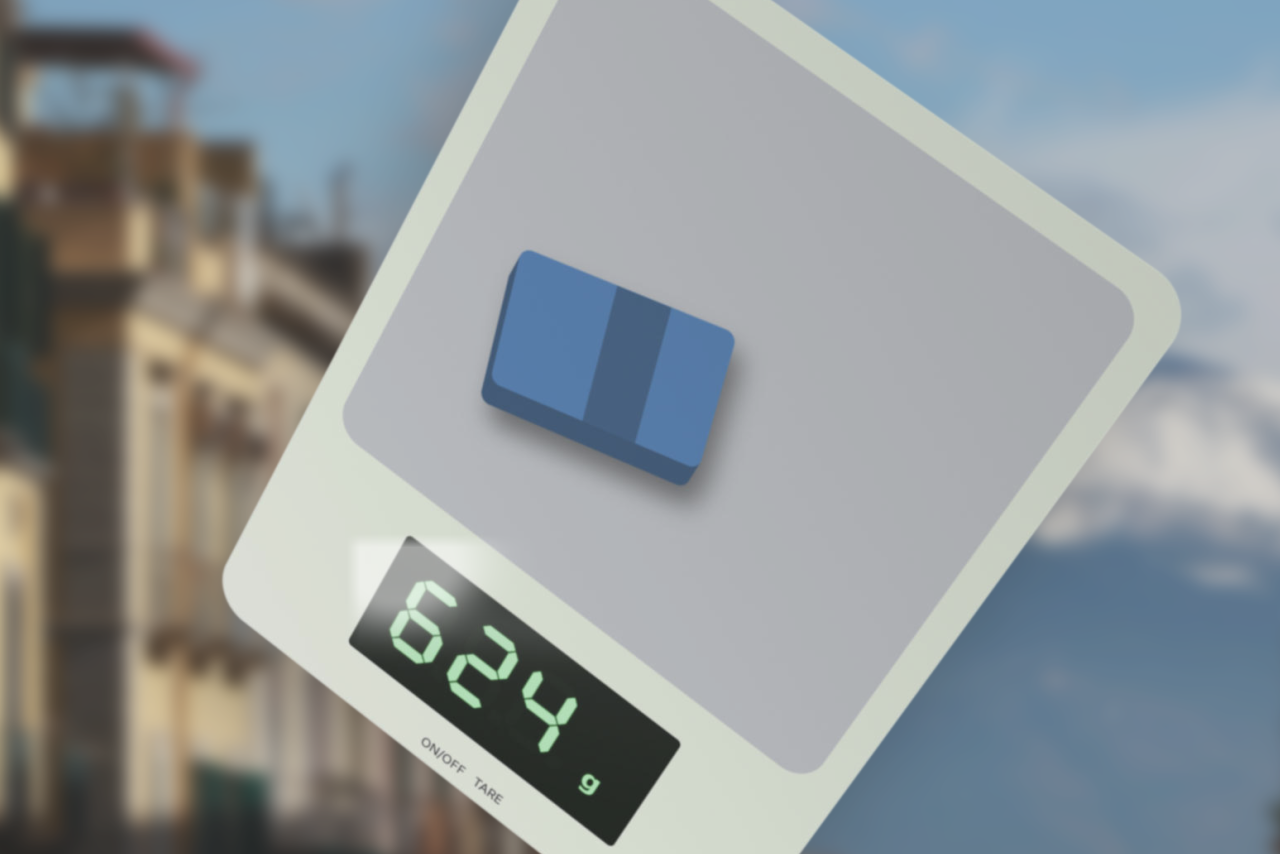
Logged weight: 624 g
